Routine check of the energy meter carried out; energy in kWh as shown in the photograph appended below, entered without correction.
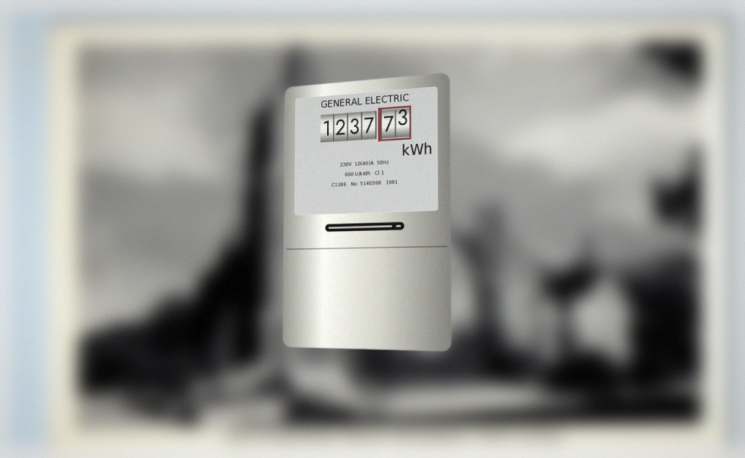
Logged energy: 1237.73 kWh
